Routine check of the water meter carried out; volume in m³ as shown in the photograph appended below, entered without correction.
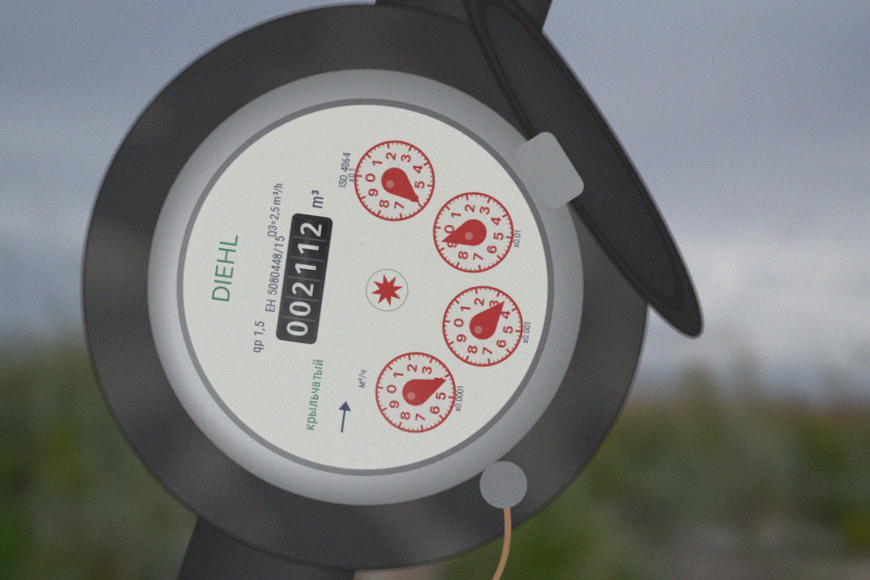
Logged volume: 2112.5934 m³
